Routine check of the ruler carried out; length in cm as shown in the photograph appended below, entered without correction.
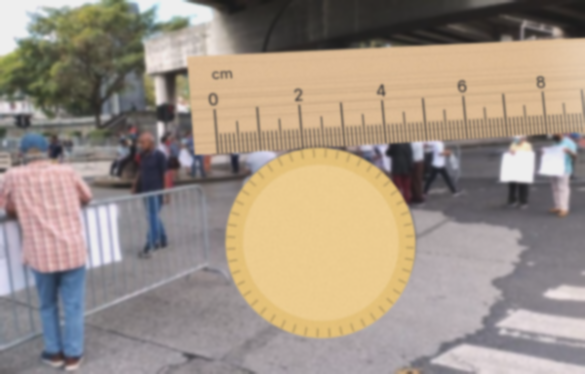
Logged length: 4.5 cm
